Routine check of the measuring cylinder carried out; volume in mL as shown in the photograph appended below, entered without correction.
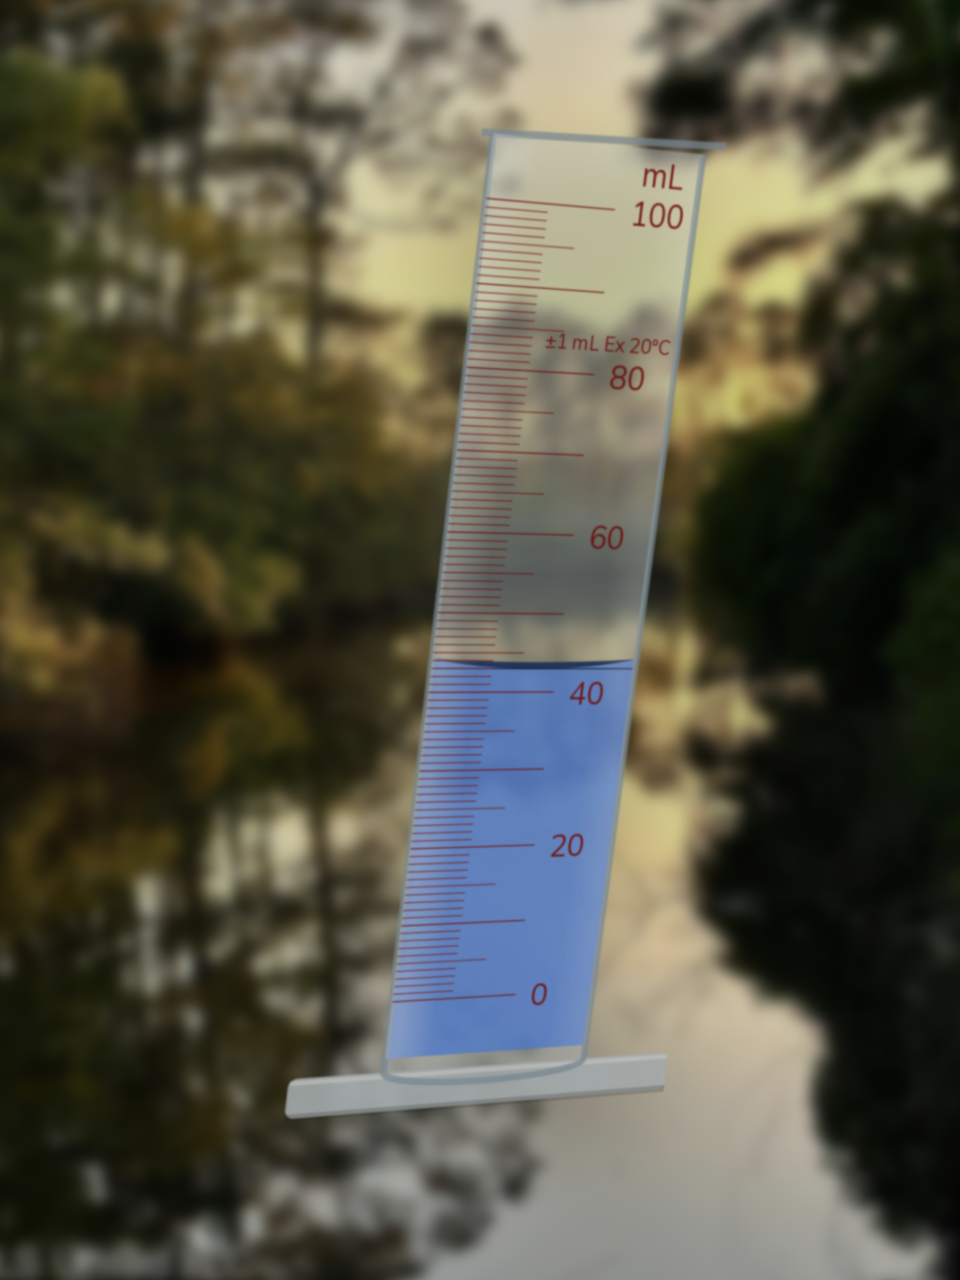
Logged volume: 43 mL
